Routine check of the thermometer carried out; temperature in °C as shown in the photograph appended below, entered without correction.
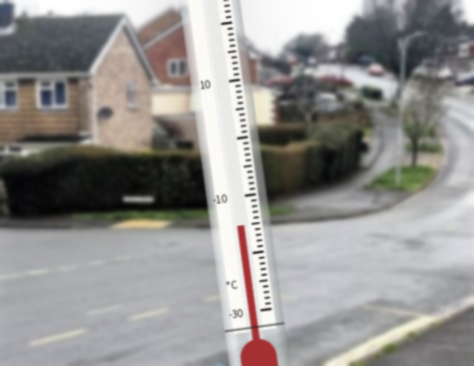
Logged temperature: -15 °C
